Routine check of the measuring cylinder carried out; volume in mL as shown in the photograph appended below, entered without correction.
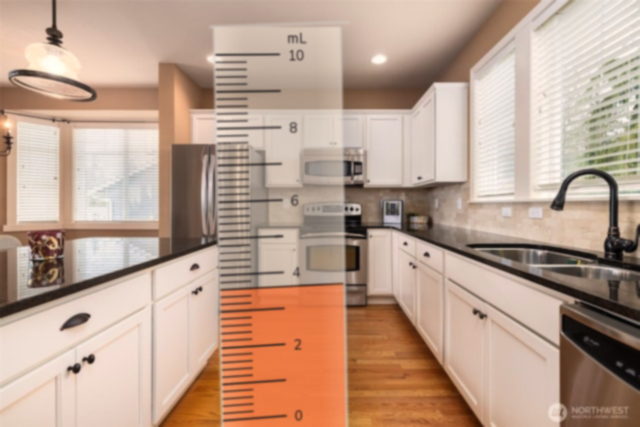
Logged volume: 3.6 mL
